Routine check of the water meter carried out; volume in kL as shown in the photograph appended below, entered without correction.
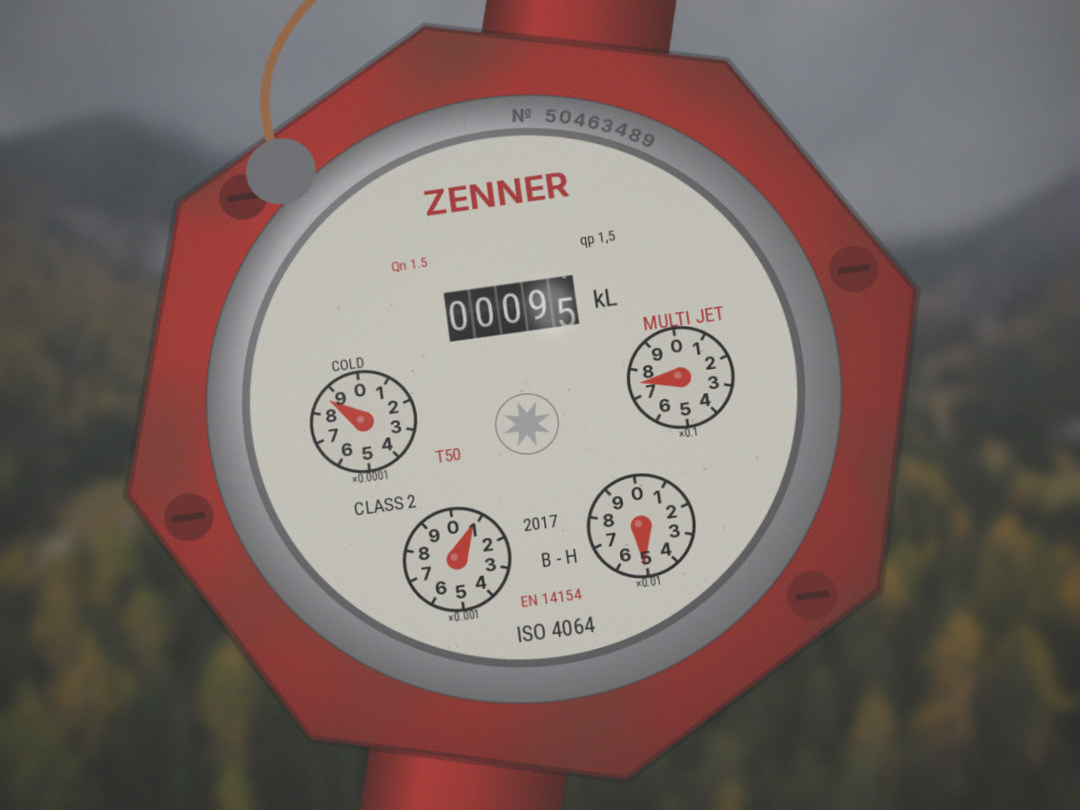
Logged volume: 94.7508 kL
